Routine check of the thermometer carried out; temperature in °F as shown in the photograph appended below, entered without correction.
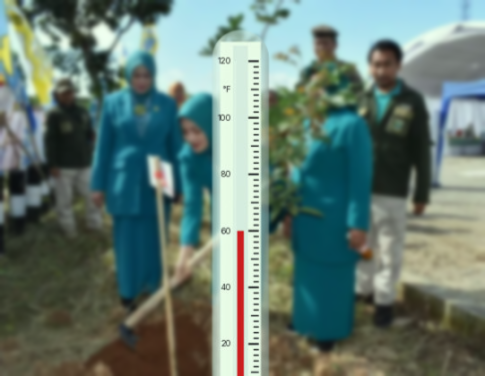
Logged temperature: 60 °F
